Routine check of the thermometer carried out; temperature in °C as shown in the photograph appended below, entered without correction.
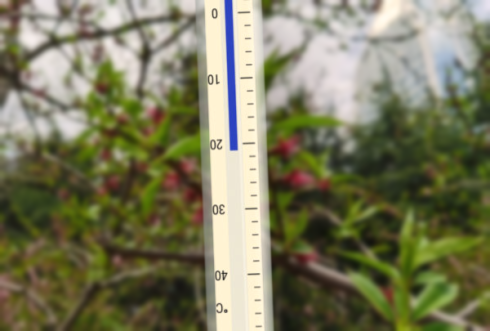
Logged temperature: 21 °C
